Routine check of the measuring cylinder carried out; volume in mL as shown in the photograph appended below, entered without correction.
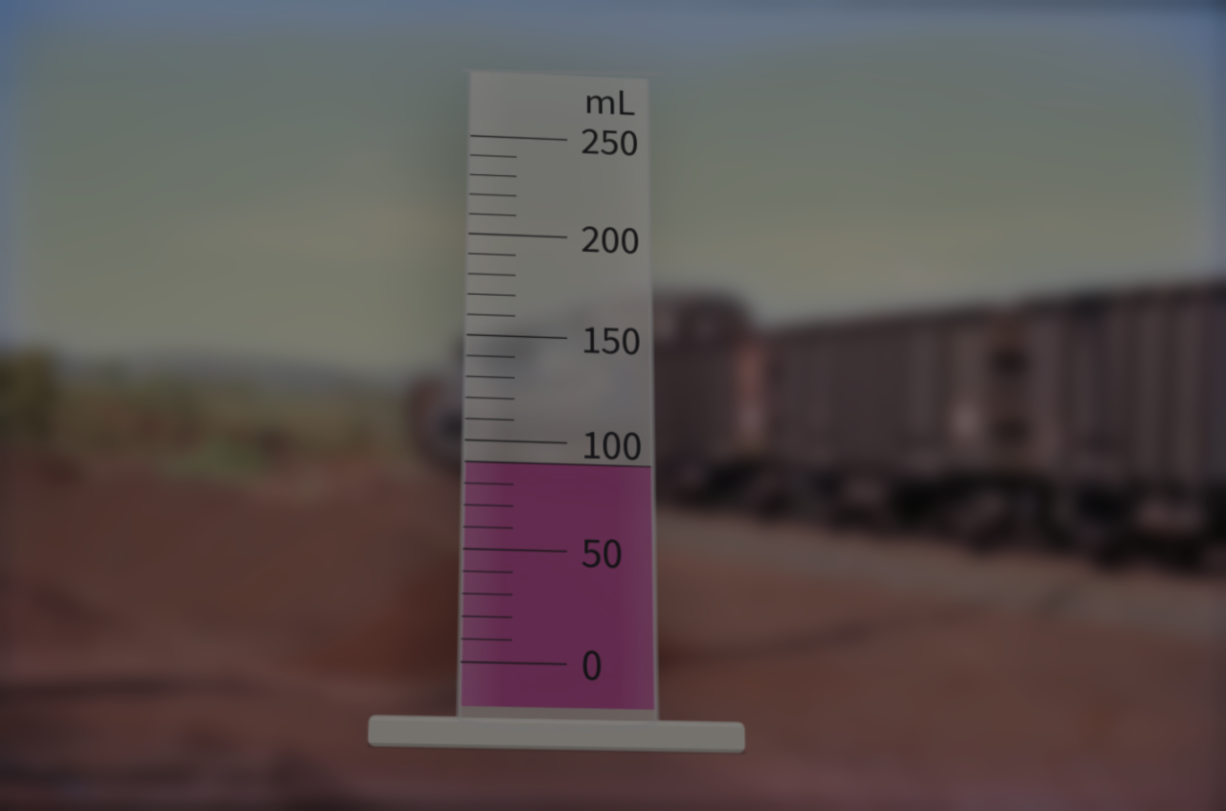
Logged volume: 90 mL
